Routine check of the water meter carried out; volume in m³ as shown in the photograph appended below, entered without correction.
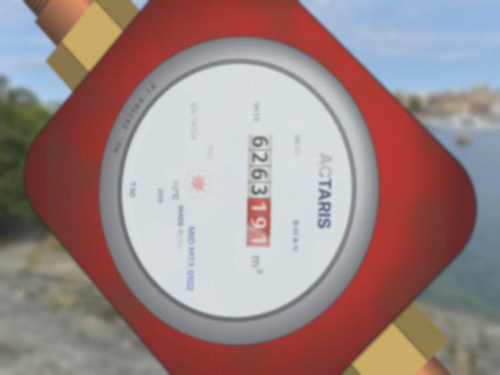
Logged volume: 6263.191 m³
